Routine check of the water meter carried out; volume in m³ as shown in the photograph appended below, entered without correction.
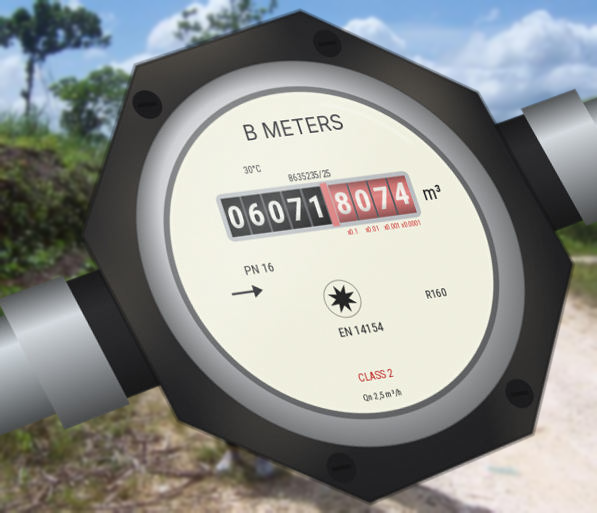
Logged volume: 6071.8074 m³
